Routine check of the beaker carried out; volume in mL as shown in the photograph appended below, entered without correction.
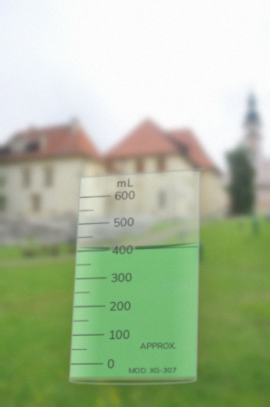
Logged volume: 400 mL
